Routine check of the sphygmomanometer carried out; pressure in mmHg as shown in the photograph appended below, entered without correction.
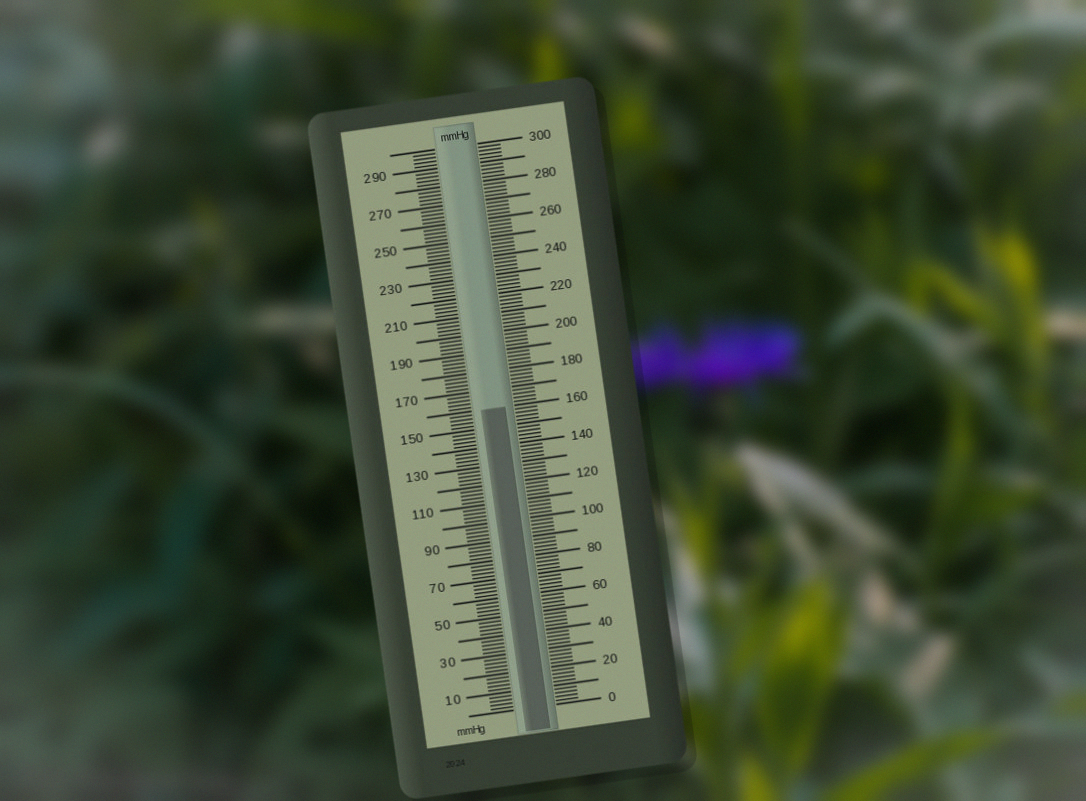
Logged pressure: 160 mmHg
